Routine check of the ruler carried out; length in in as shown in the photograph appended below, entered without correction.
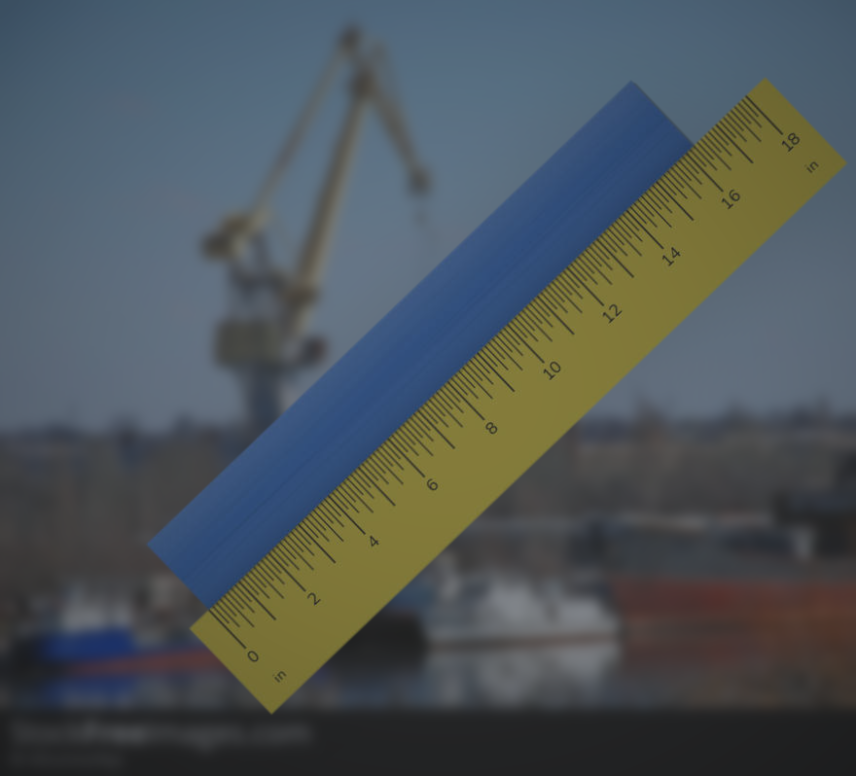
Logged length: 16.25 in
